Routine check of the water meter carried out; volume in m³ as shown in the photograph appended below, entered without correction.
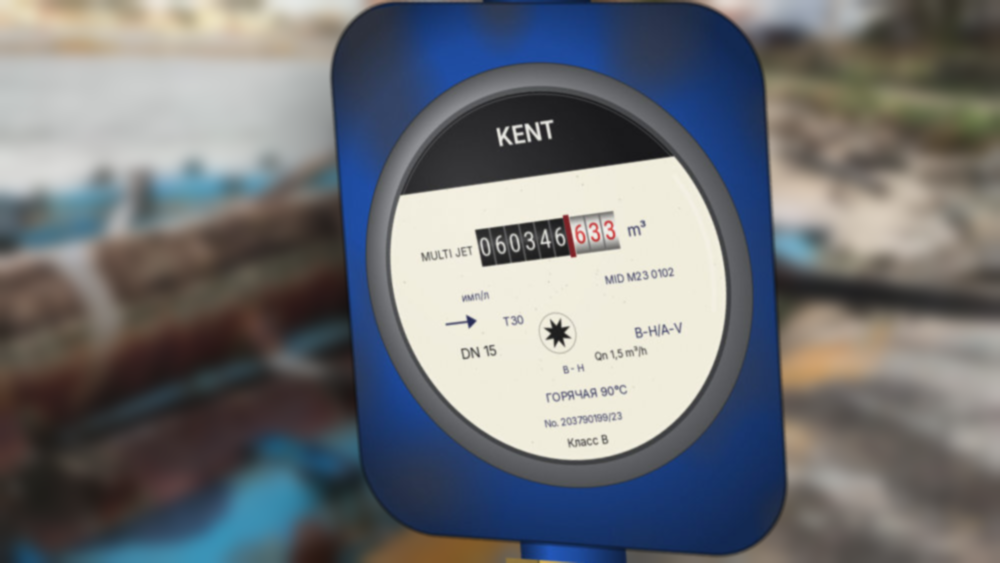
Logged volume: 60346.633 m³
